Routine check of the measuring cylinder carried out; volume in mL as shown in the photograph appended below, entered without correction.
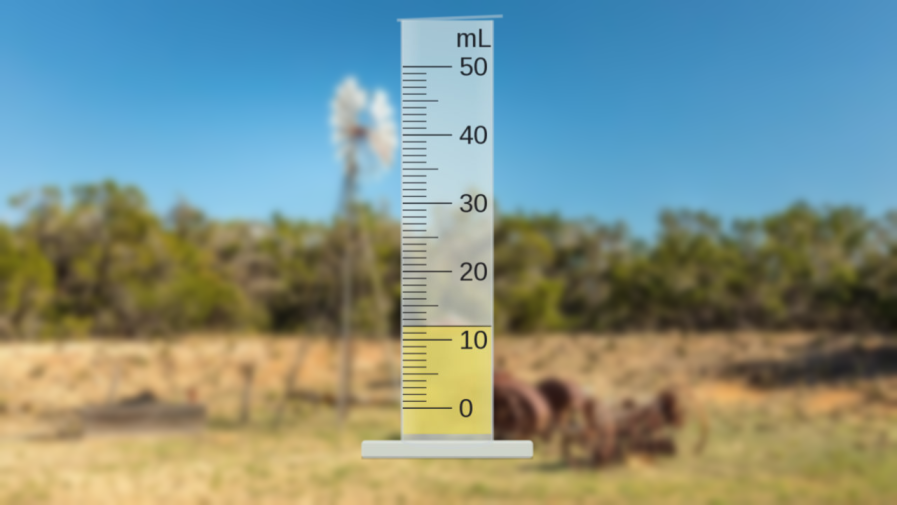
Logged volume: 12 mL
